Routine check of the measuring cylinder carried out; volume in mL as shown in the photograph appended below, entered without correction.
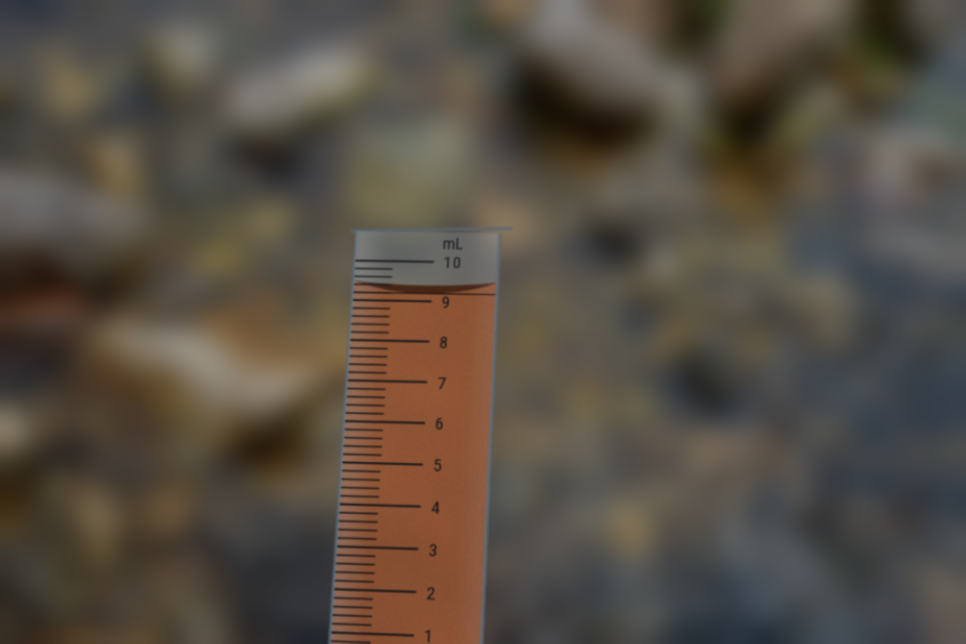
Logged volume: 9.2 mL
